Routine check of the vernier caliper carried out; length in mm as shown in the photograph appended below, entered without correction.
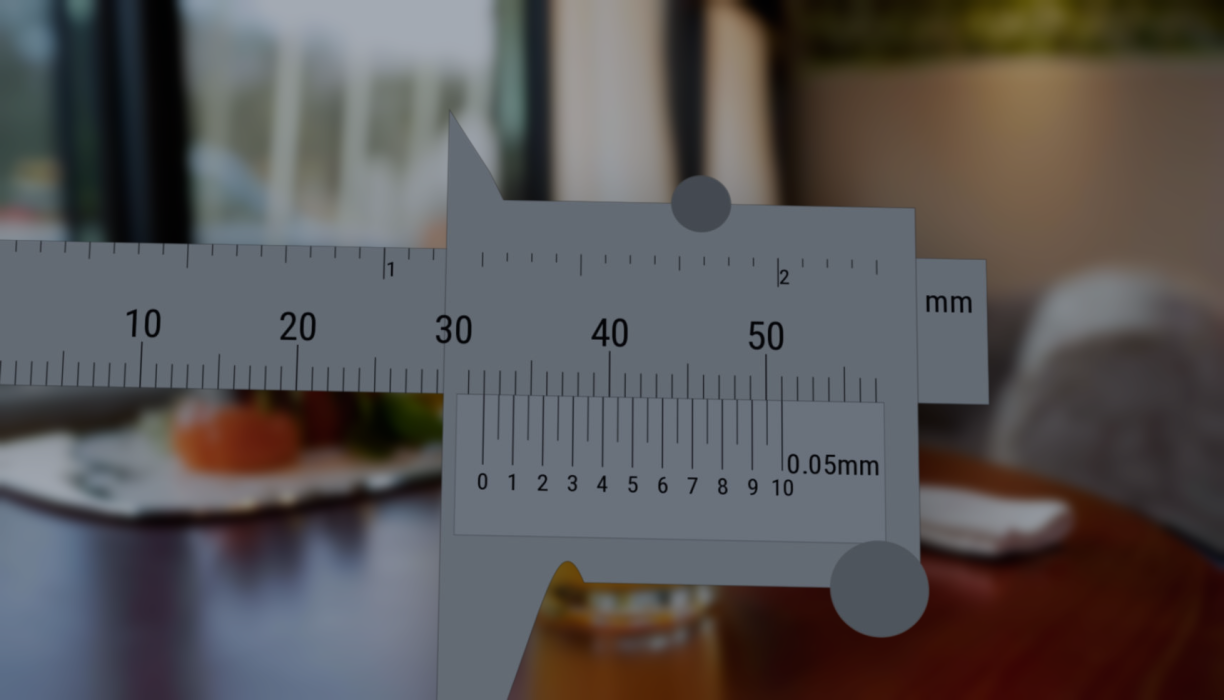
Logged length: 32.0 mm
